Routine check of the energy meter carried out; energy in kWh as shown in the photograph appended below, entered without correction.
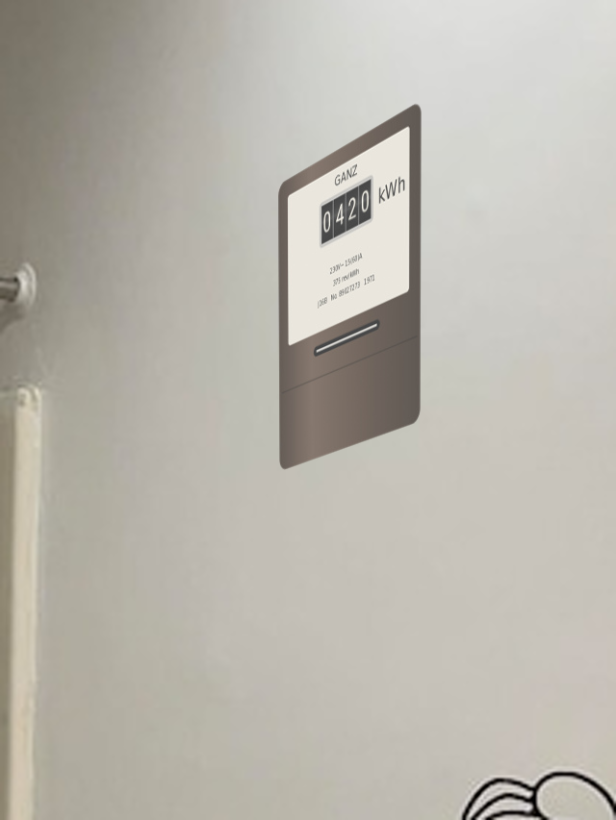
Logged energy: 420 kWh
